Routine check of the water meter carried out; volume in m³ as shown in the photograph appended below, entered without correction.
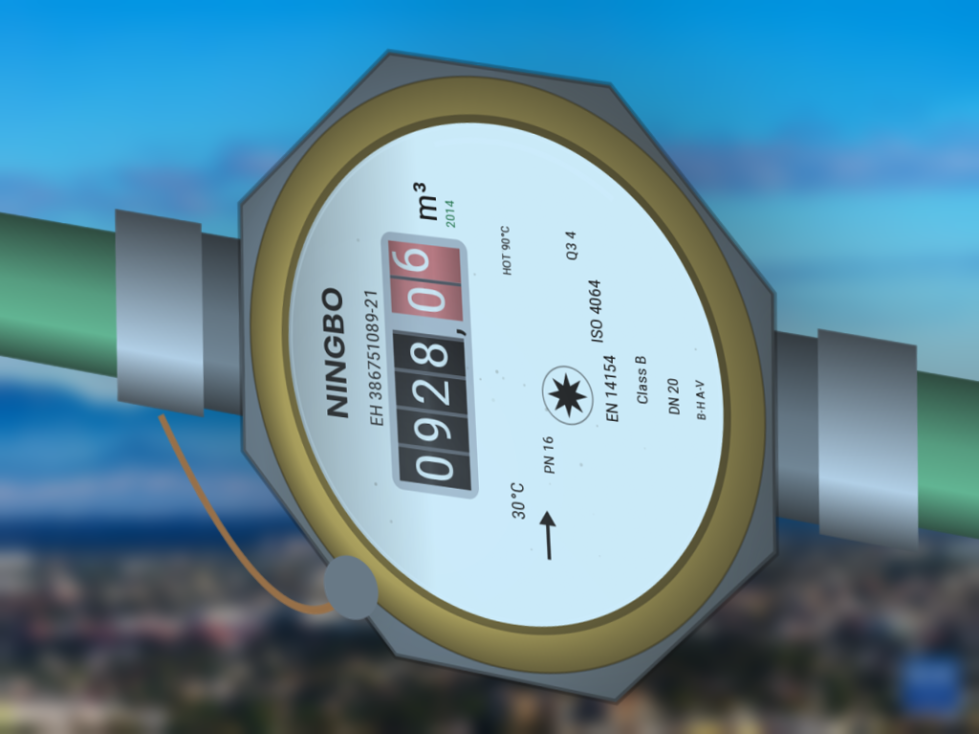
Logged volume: 928.06 m³
